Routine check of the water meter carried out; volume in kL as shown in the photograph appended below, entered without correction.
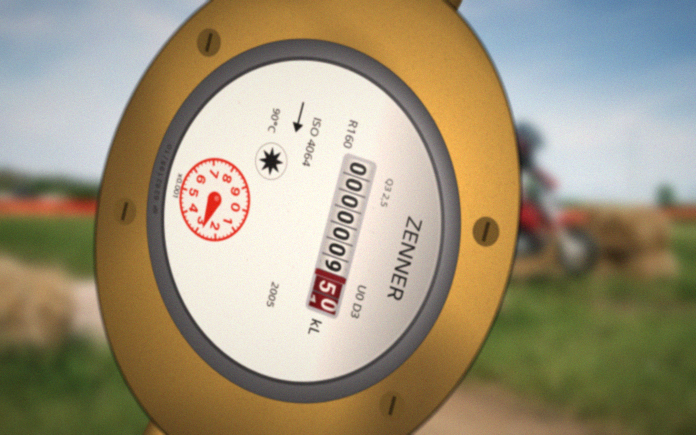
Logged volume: 9.502 kL
